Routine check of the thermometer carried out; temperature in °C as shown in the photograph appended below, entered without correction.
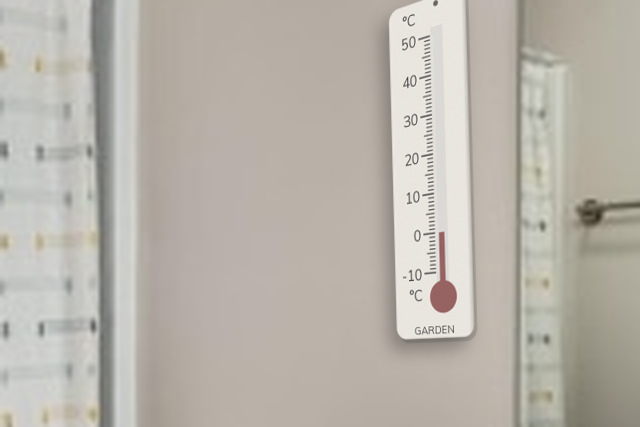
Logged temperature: 0 °C
